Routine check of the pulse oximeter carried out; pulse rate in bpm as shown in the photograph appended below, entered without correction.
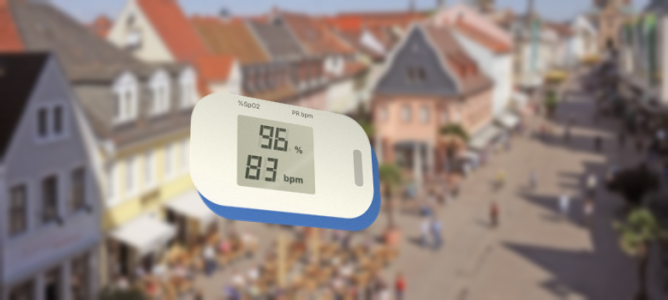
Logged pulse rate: 83 bpm
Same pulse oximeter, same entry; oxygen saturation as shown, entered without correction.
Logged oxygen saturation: 96 %
